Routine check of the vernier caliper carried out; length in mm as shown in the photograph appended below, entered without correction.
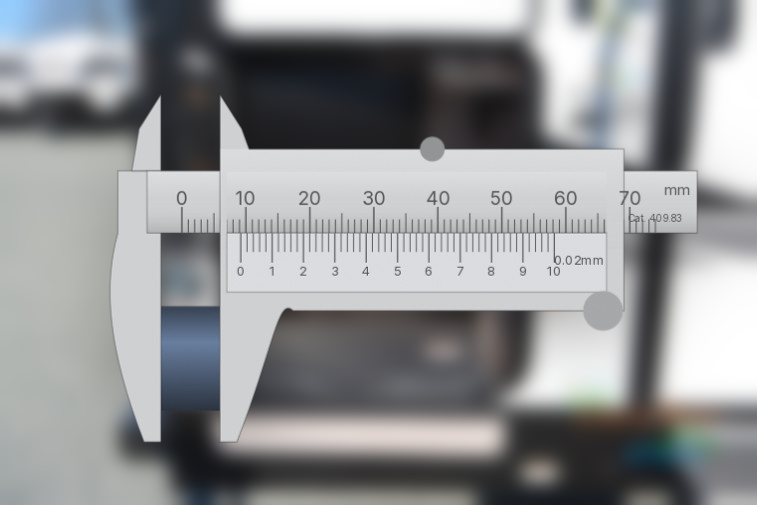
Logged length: 9.2 mm
